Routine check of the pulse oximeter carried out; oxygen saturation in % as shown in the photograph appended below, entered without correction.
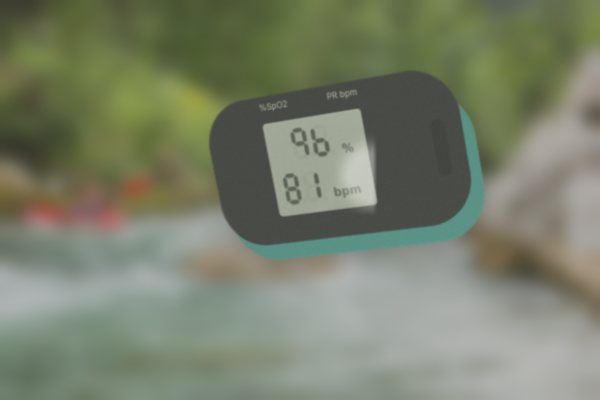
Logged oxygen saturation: 96 %
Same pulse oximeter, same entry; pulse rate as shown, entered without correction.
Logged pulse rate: 81 bpm
